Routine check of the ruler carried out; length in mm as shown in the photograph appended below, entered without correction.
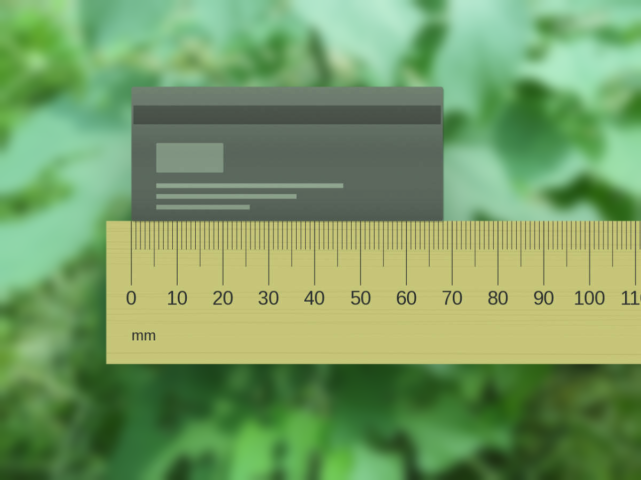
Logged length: 68 mm
